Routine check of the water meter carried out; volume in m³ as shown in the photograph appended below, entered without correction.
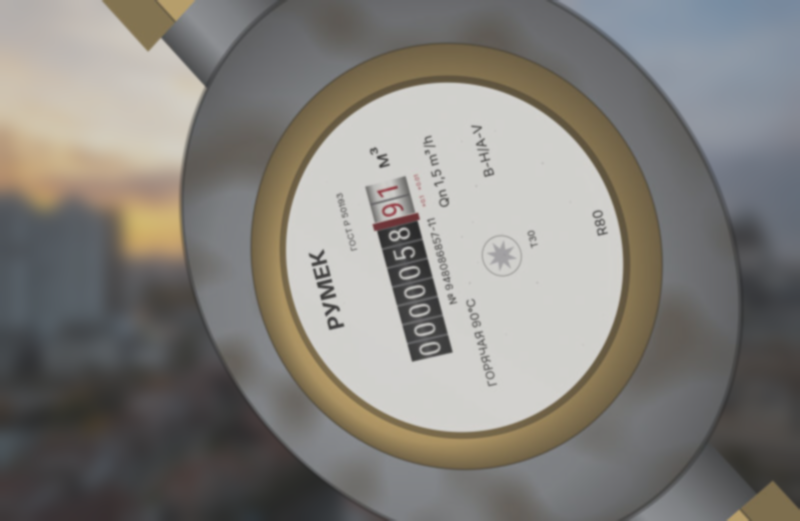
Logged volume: 58.91 m³
